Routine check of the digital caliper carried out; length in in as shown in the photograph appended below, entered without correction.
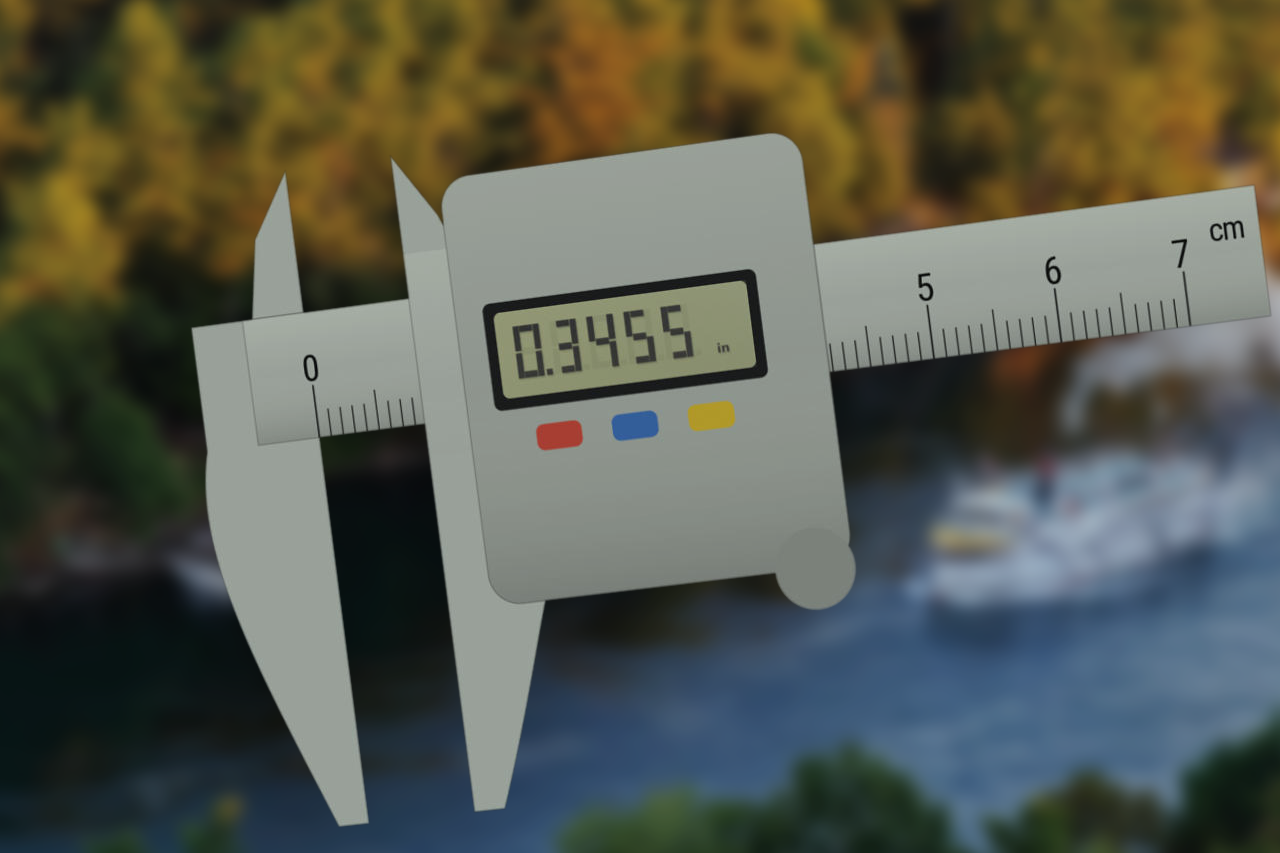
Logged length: 0.3455 in
